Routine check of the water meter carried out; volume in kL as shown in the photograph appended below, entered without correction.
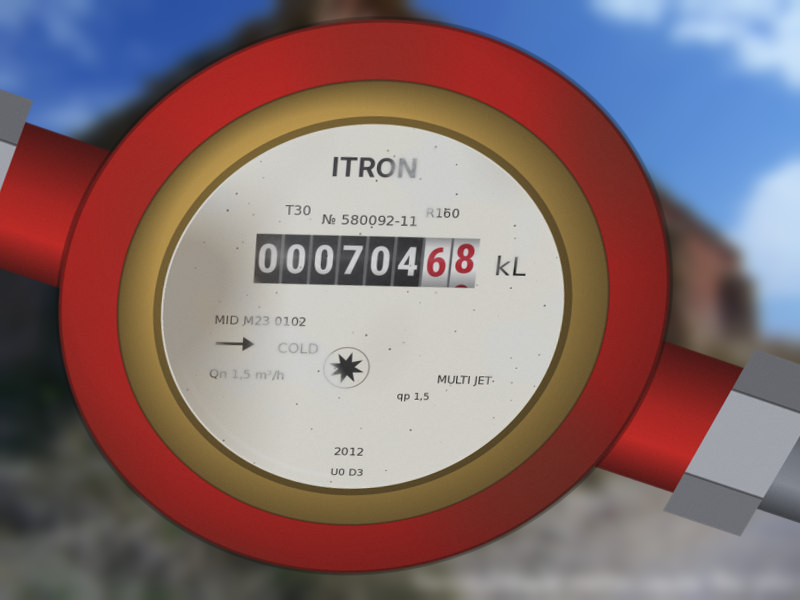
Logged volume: 704.68 kL
